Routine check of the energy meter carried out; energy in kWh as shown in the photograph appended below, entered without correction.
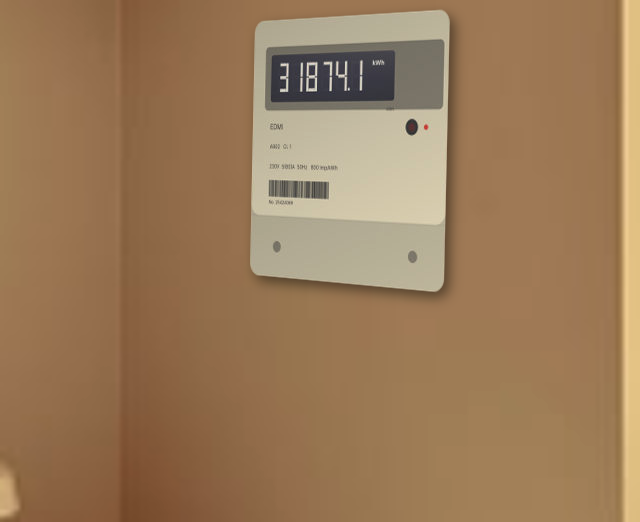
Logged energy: 31874.1 kWh
